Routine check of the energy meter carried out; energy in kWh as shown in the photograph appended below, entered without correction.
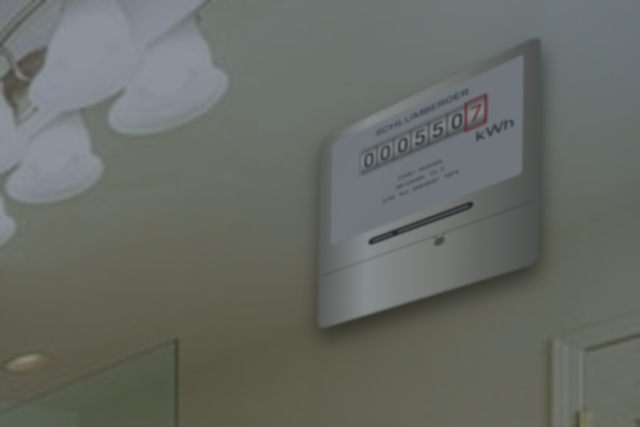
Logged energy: 550.7 kWh
